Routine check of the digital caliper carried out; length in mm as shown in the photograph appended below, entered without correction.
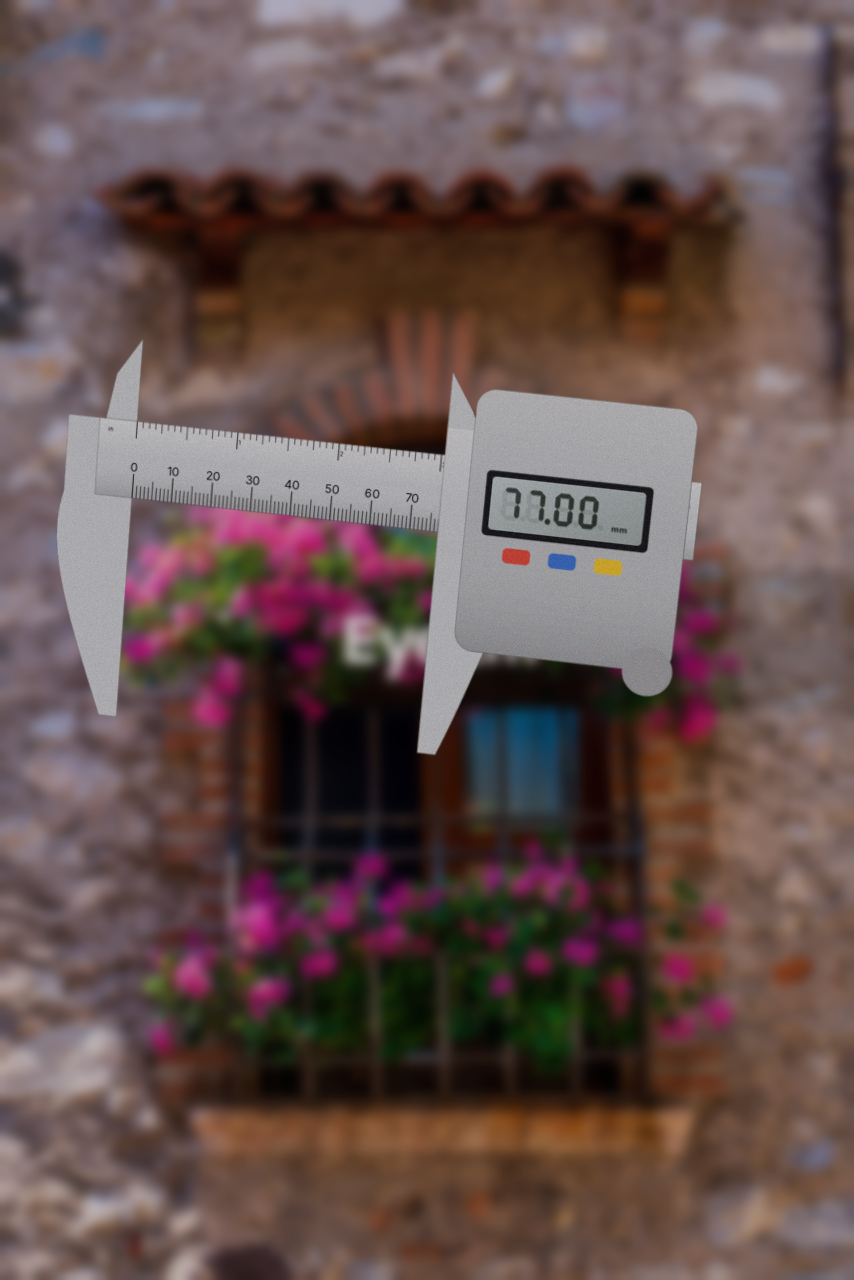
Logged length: 77.00 mm
